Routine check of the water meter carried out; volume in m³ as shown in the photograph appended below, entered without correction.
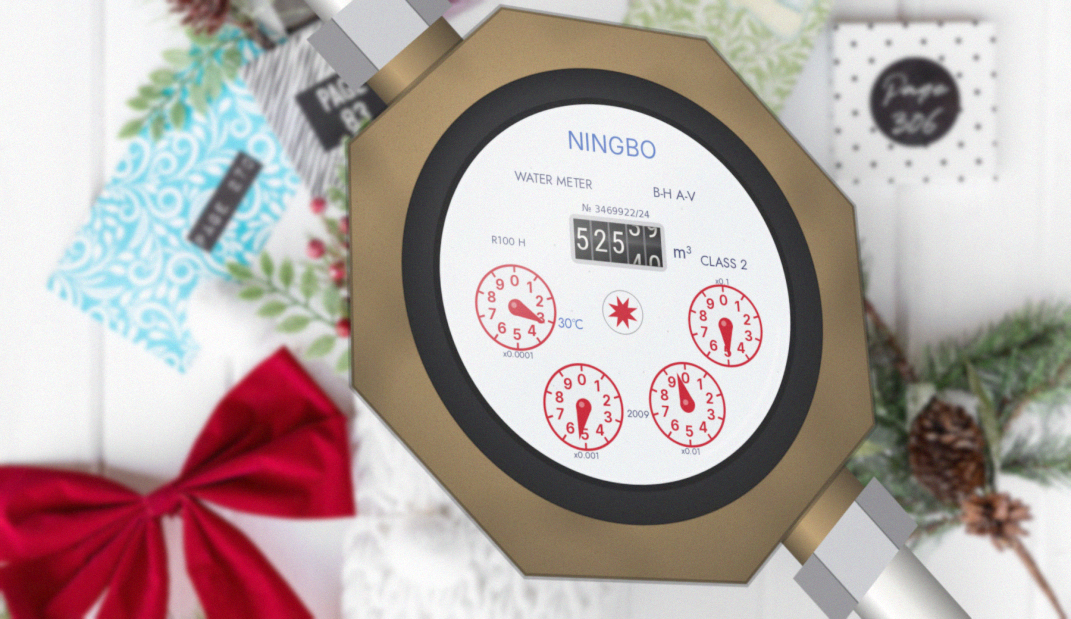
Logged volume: 52539.4953 m³
